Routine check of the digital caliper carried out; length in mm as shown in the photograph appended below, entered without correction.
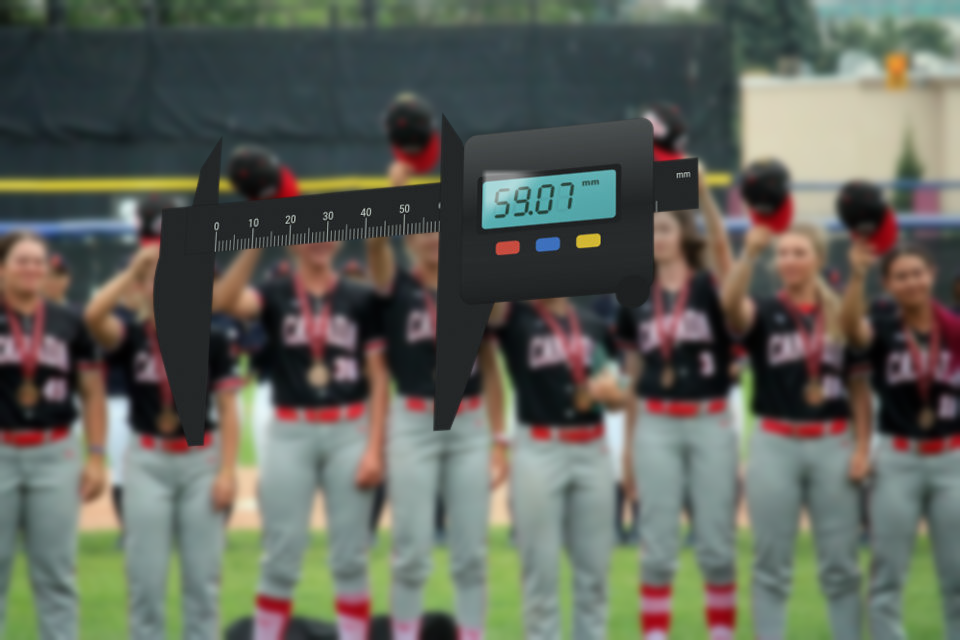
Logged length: 59.07 mm
